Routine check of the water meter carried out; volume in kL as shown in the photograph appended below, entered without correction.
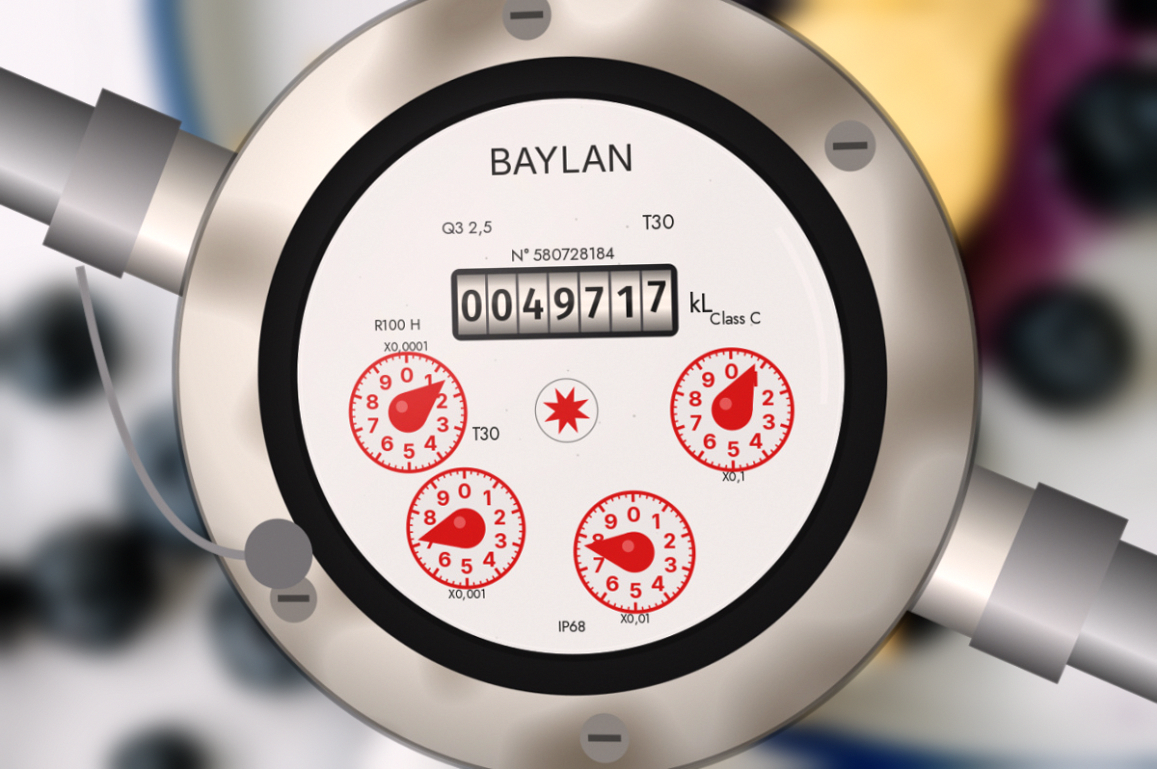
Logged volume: 49717.0771 kL
